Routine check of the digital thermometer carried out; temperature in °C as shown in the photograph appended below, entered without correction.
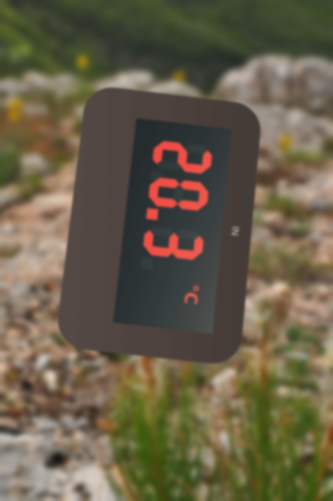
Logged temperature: 20.3 °C
